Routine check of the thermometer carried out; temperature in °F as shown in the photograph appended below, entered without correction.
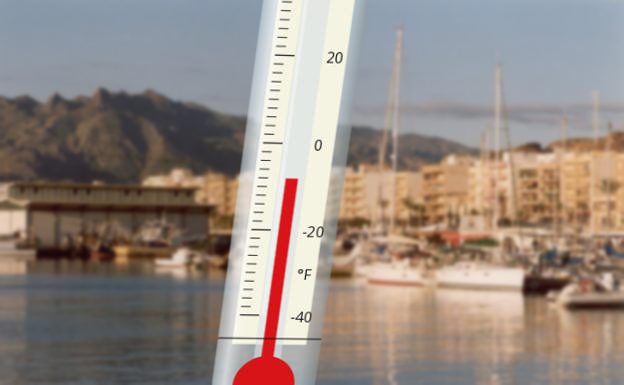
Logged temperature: -8 °F
